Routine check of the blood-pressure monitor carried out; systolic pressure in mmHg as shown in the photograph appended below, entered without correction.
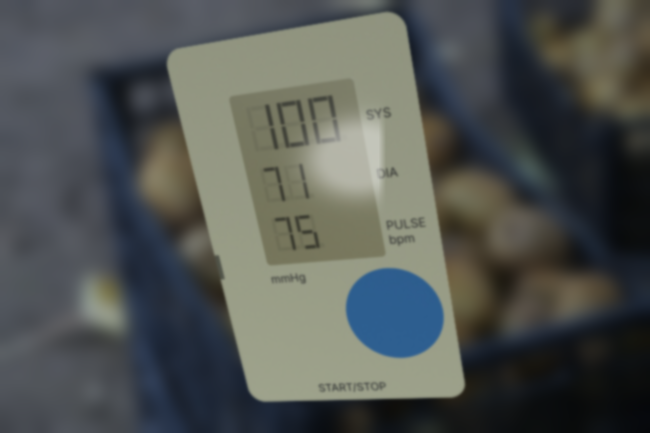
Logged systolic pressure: 100 mmHg
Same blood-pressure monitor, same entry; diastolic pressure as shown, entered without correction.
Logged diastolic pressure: 71 mmHg
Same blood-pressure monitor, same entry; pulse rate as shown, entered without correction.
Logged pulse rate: 75 bpm
